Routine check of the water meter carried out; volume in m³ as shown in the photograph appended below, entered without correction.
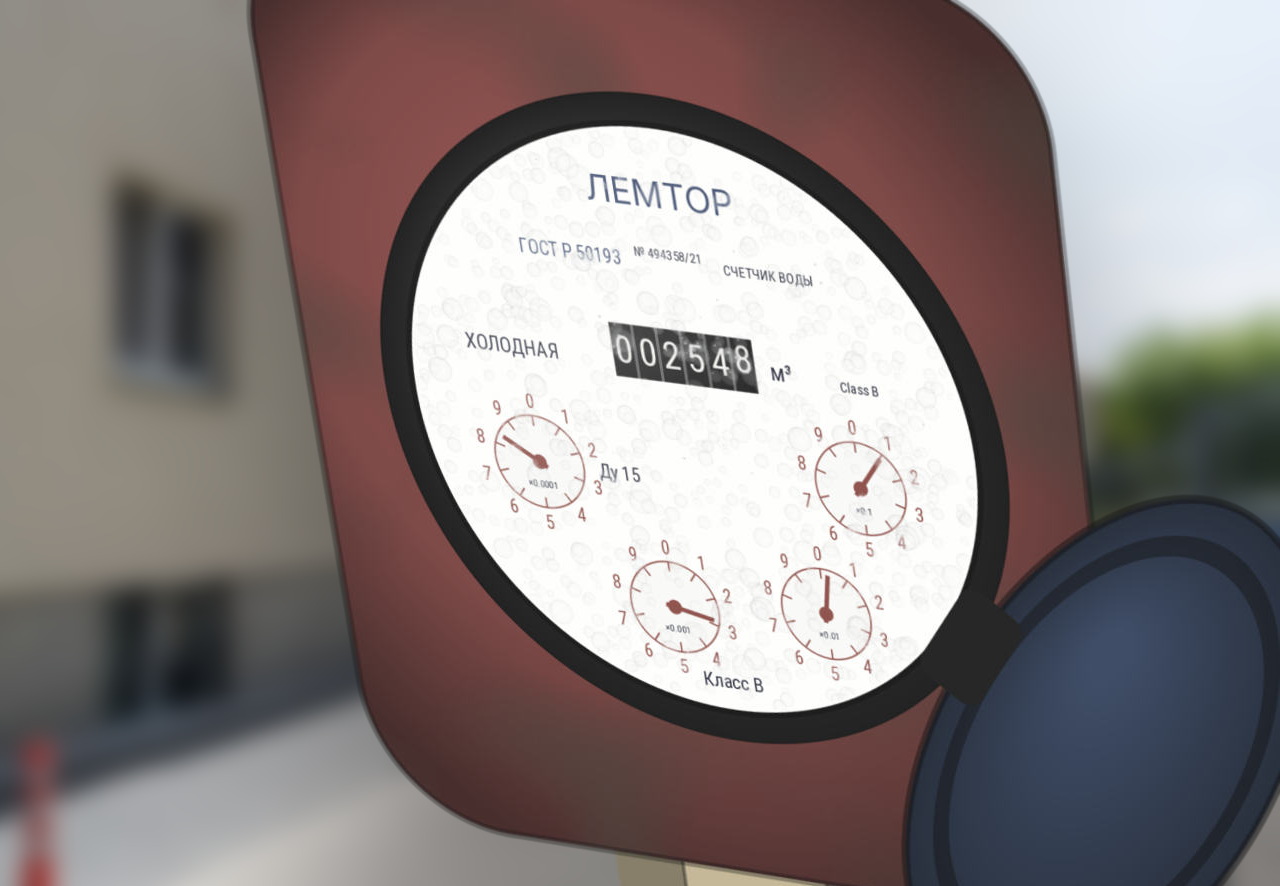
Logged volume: 2548.1028 m³
